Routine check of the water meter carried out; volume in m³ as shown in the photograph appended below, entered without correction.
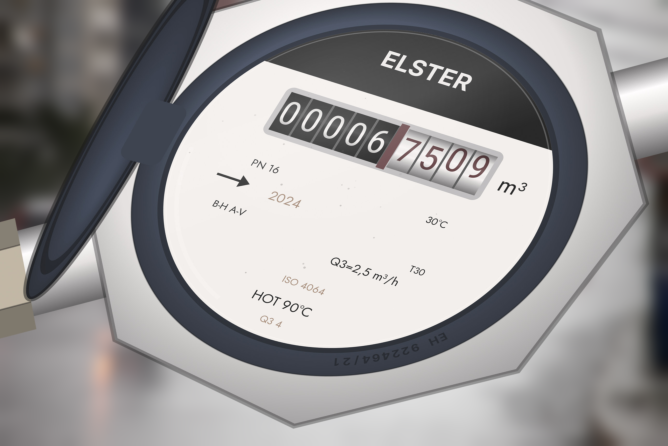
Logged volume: 6.7509 m³
